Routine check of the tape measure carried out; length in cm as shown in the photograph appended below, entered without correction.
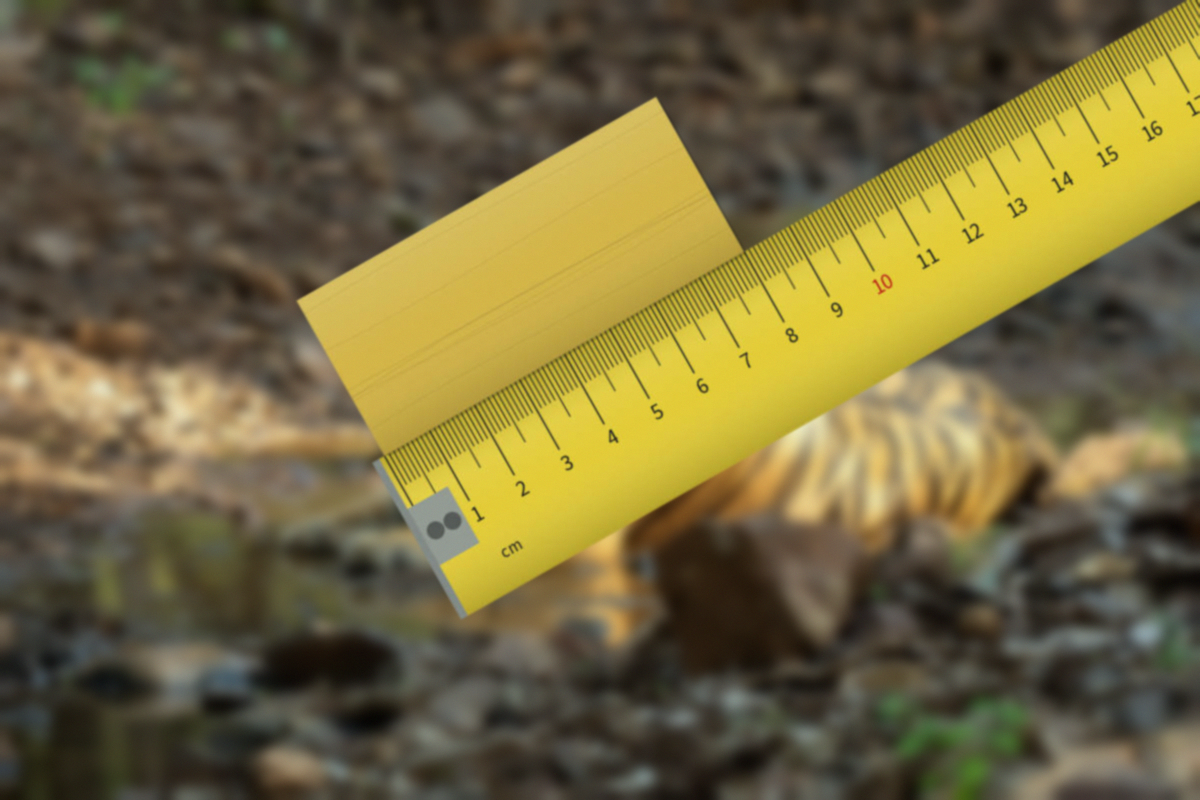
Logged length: 8 cm
